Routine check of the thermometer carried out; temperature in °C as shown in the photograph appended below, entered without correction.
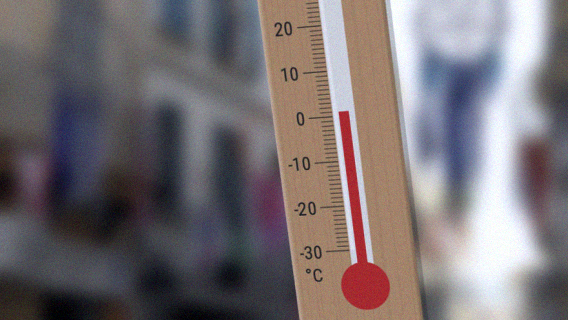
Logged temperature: 1 °C
